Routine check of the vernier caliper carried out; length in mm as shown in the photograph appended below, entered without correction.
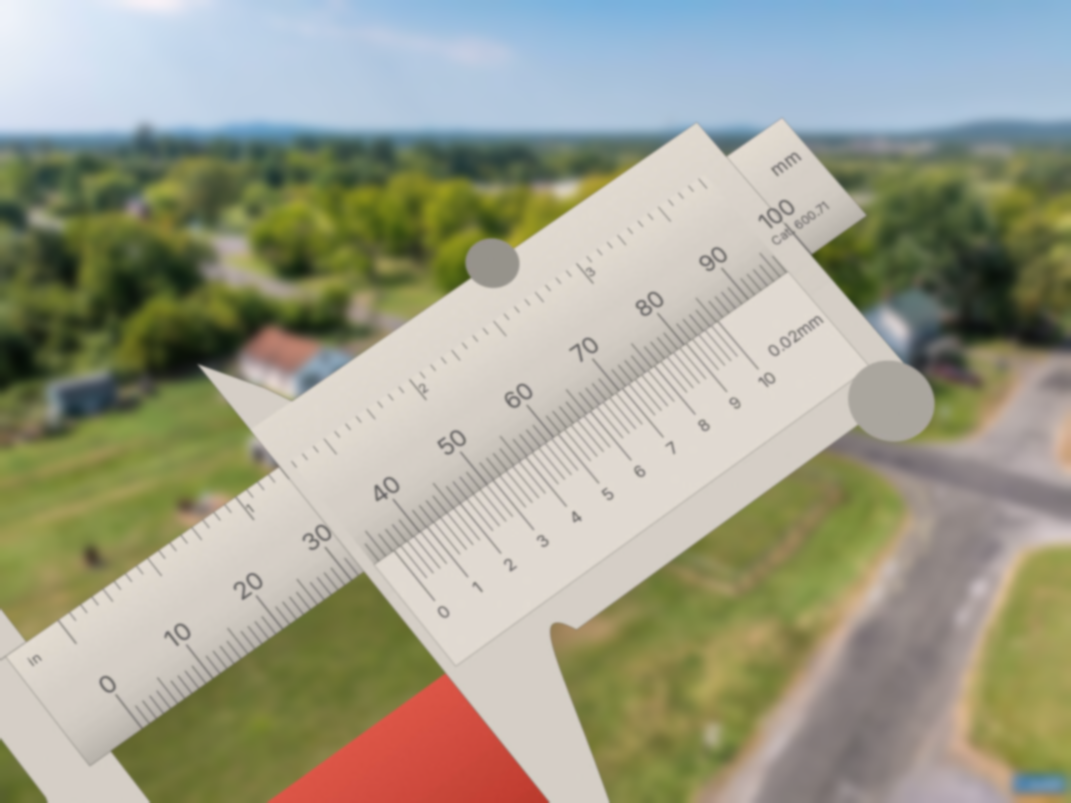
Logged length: 36.2 mm
